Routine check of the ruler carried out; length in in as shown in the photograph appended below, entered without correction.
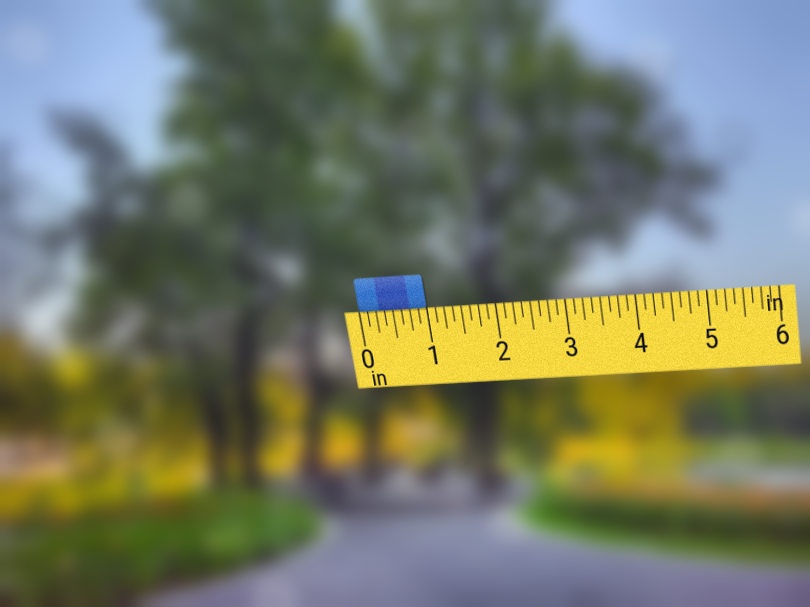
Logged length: 1 in
